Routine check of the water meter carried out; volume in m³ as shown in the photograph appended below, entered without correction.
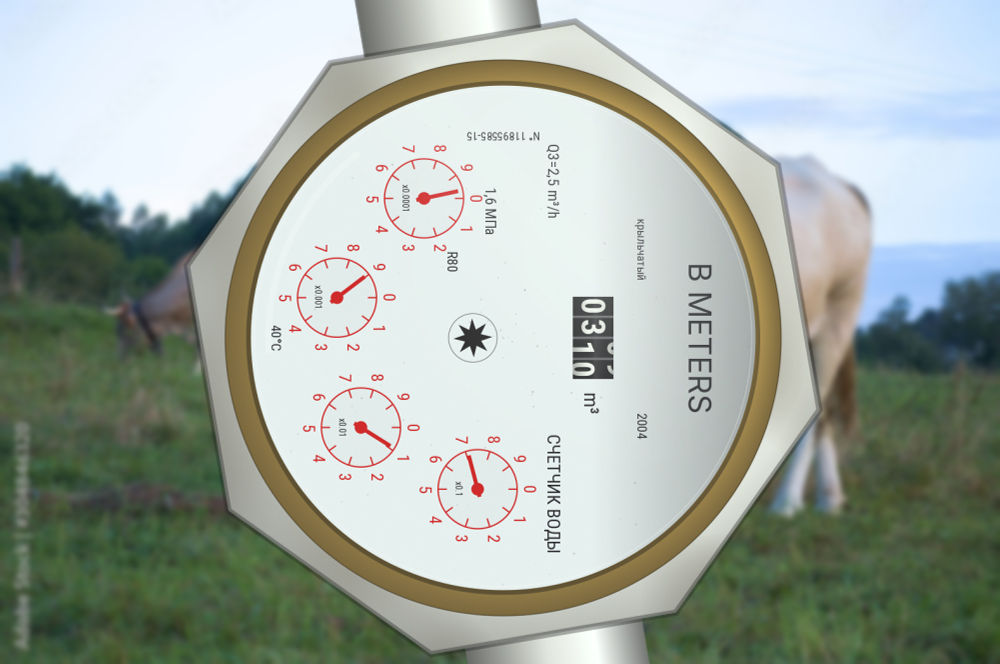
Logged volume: 309.7089 m³
